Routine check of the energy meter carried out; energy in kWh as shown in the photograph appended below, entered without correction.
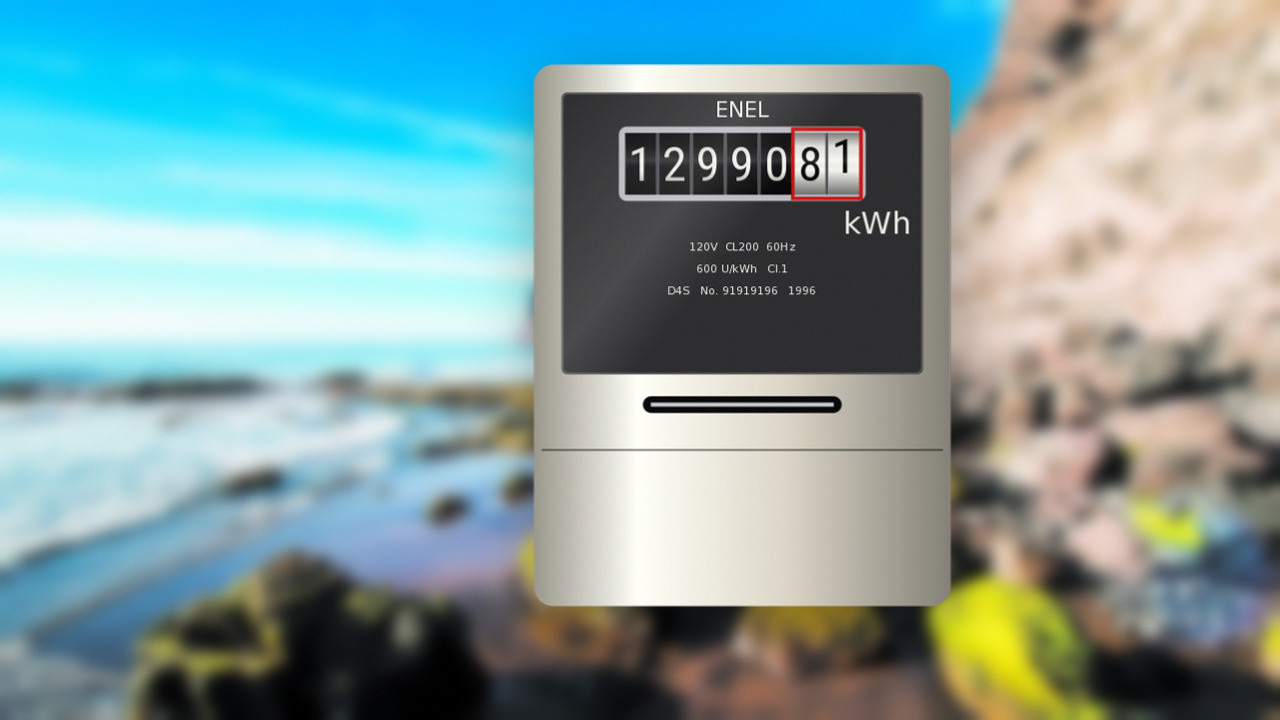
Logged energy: 12990.81 kWh
